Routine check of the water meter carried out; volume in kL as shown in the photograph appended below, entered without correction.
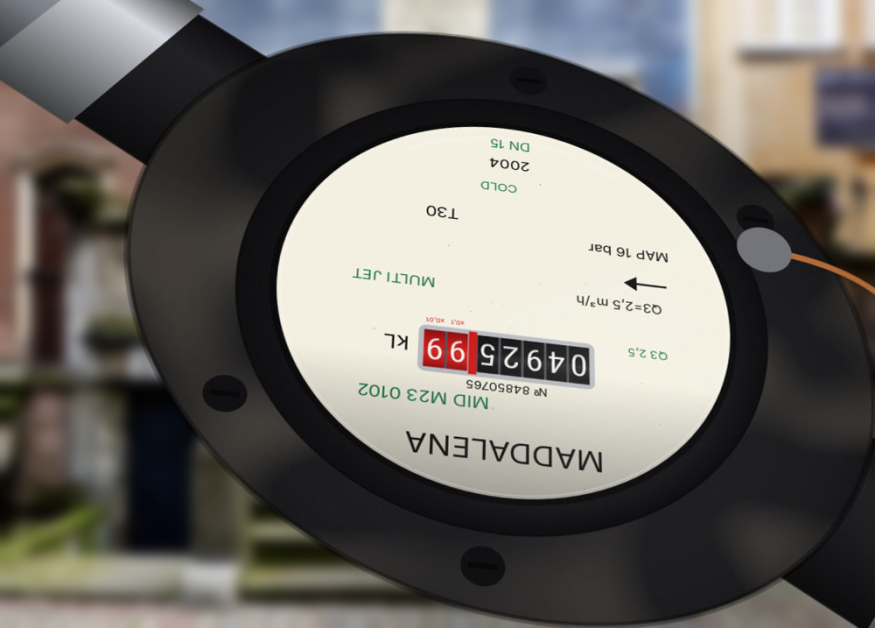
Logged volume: 4925.99 kL
